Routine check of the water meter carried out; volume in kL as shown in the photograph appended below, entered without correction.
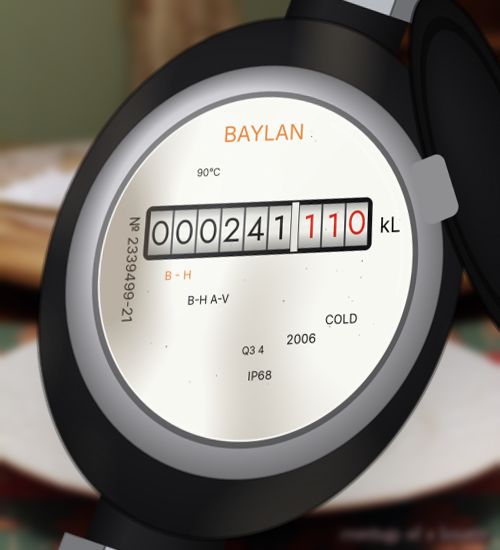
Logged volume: 241.110 kL
